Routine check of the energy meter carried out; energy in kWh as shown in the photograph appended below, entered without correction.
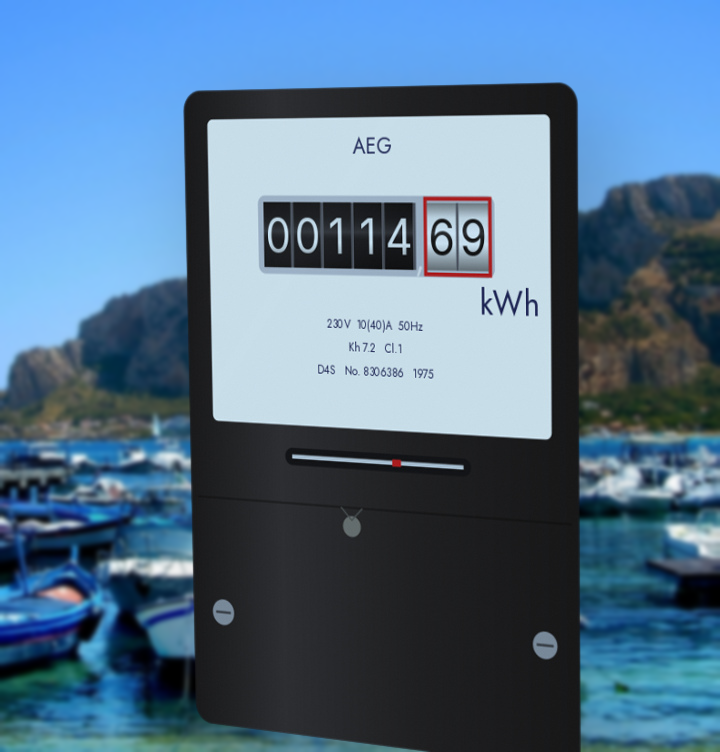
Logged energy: 114.69 kWh
